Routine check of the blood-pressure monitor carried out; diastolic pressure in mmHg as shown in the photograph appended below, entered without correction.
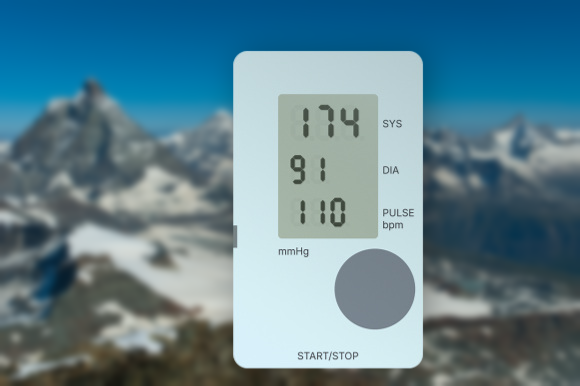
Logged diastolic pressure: 91 mmHg
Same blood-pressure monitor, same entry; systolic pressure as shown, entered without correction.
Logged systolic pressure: 174 mmHg
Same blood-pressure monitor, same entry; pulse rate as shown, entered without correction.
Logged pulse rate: 110 bpm
